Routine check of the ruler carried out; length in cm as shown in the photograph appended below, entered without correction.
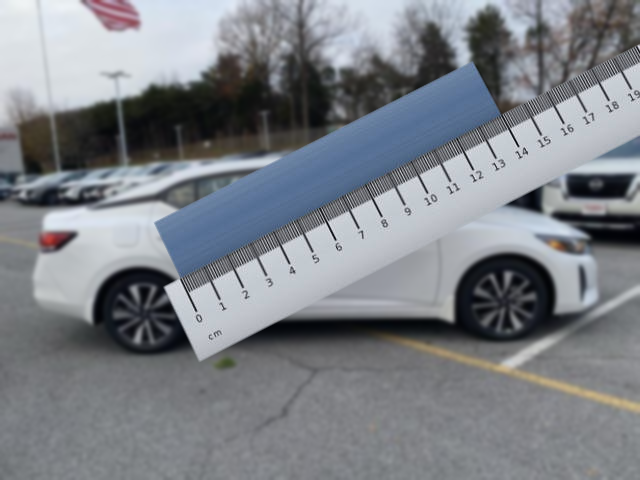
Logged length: 14 cm
